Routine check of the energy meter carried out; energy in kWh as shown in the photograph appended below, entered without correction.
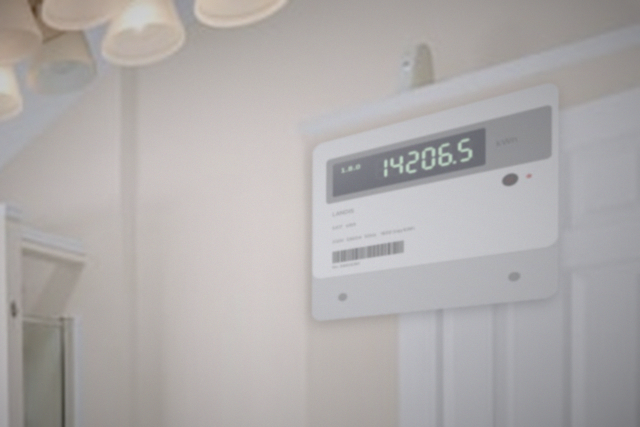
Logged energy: 14206.5 kWh
